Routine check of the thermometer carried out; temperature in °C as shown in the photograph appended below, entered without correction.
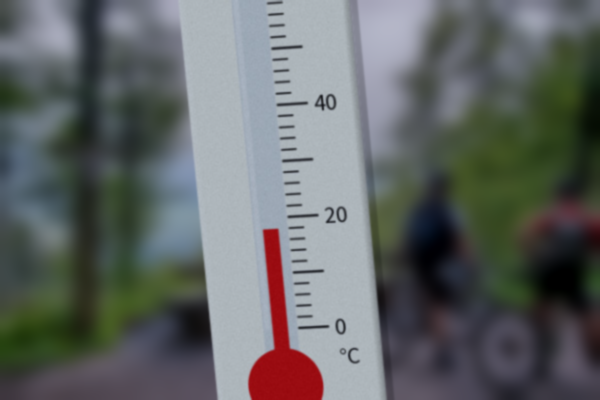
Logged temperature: 18 °C
